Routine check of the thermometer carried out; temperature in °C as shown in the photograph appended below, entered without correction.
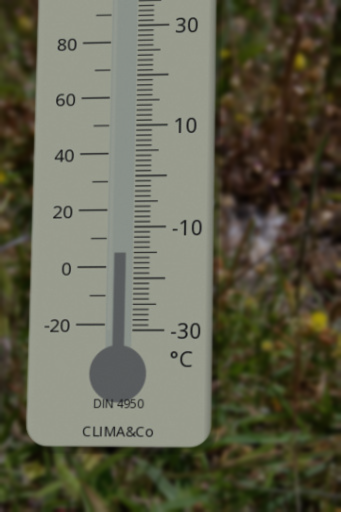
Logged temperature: -15 °C
